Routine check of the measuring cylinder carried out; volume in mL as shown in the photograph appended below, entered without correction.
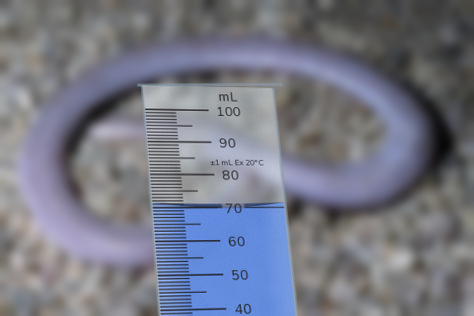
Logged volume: 70 mL
